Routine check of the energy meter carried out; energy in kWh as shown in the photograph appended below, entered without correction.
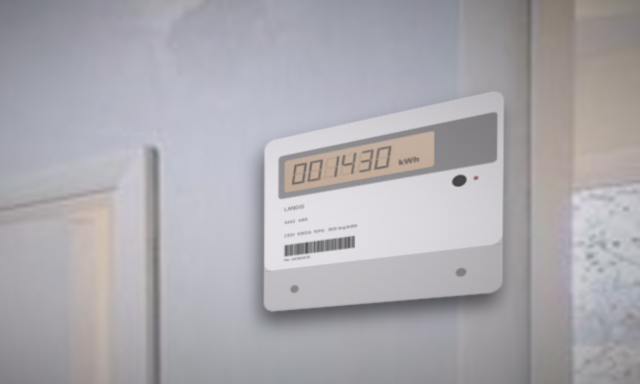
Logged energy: 1430 kWh
